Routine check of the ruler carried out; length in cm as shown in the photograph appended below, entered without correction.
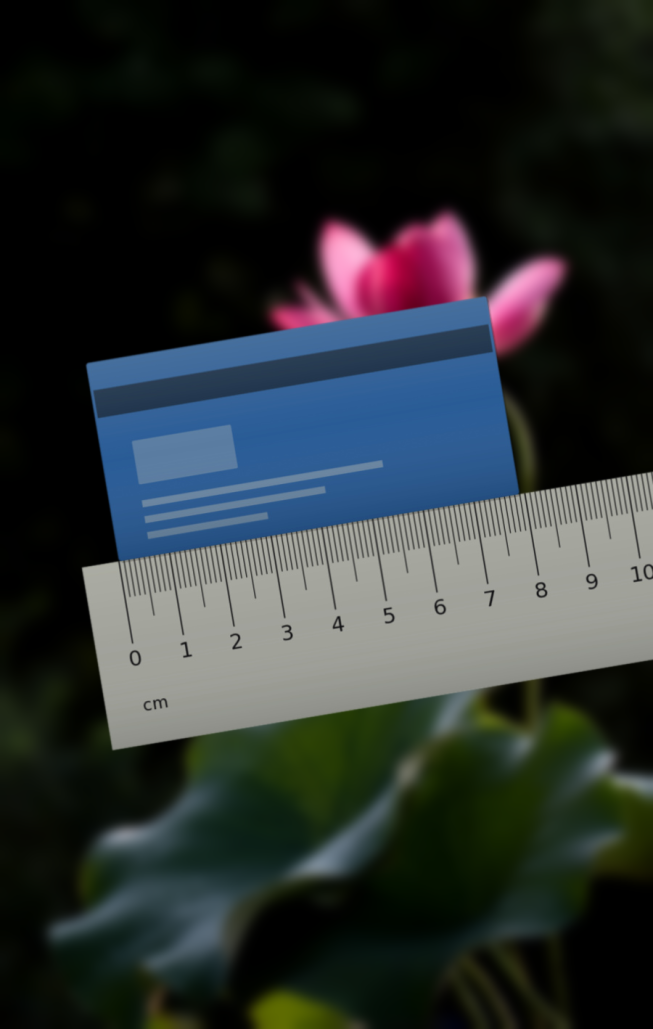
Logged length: 7.9 cm
